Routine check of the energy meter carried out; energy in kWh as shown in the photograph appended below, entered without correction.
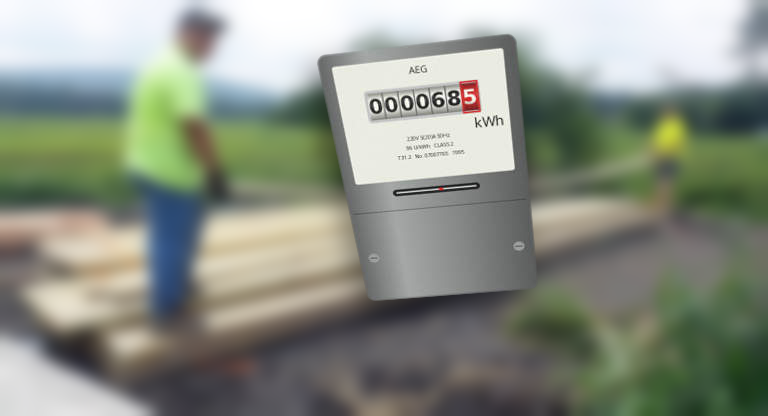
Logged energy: 68.5 kWh
